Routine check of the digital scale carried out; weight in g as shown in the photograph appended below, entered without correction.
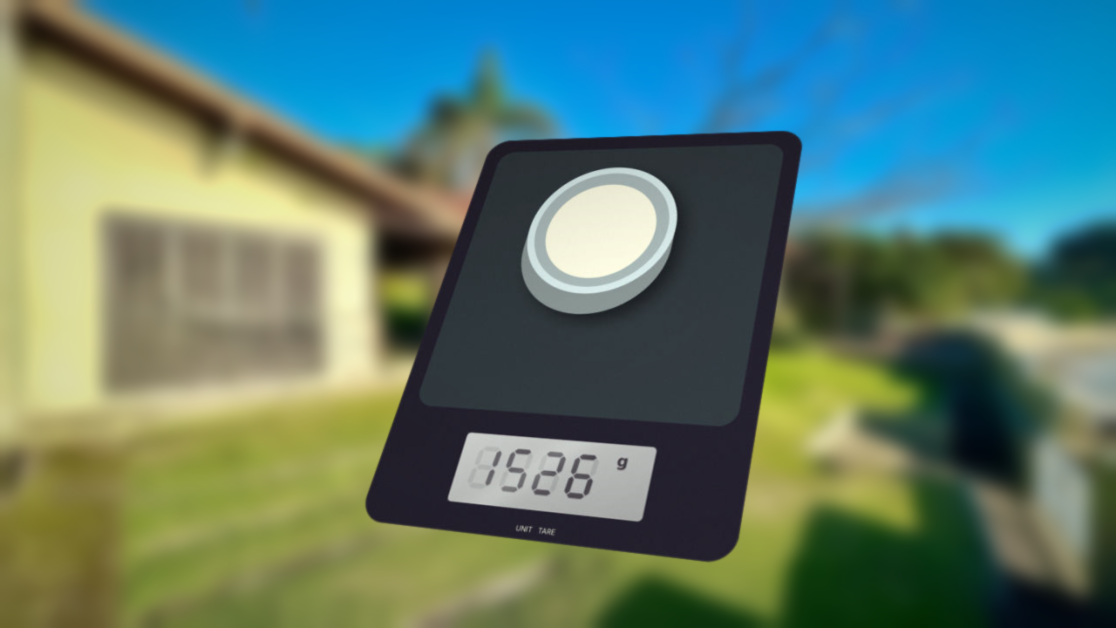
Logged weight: 1526 g
